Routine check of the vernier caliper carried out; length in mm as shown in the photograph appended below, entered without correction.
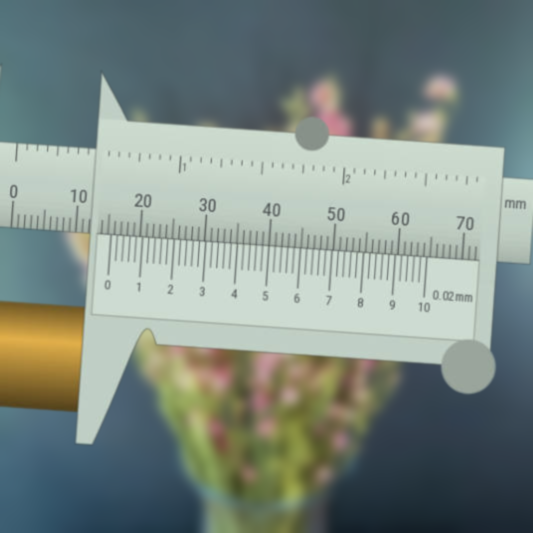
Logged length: 15.5 mm
